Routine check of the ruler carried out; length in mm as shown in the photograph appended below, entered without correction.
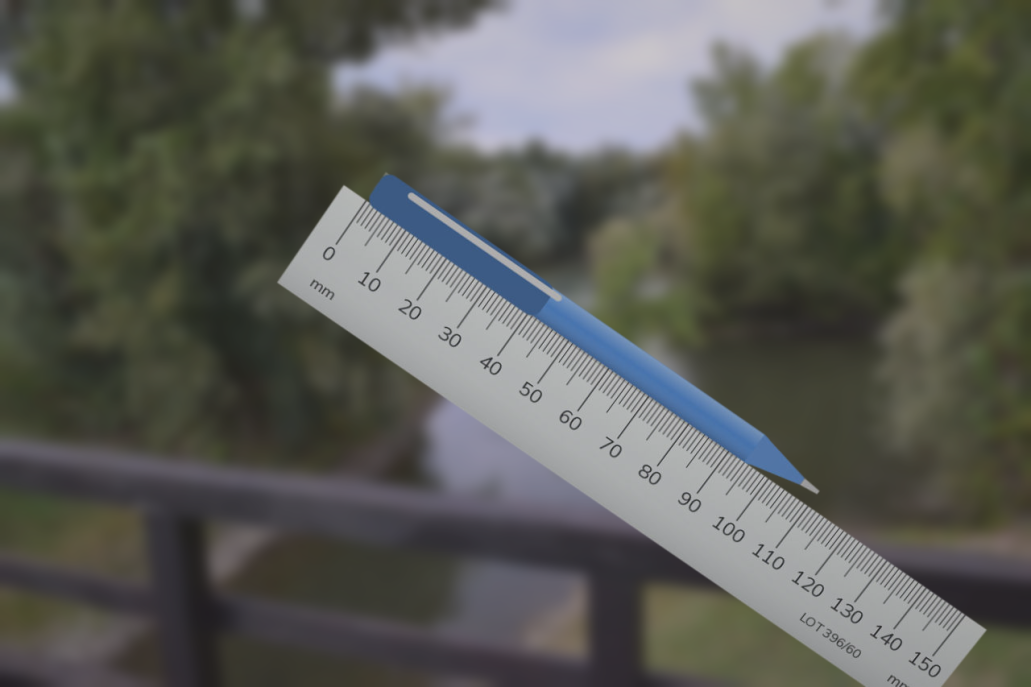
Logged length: 110 mm
